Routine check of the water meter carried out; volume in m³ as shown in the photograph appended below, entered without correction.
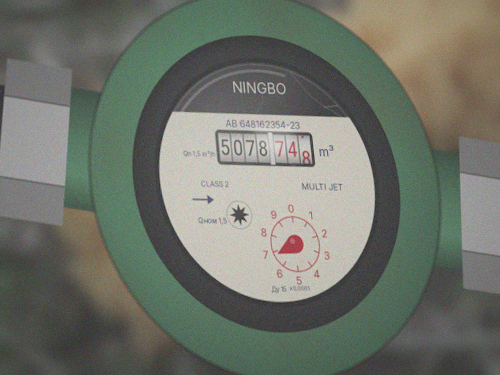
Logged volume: 5078.7476 m³
